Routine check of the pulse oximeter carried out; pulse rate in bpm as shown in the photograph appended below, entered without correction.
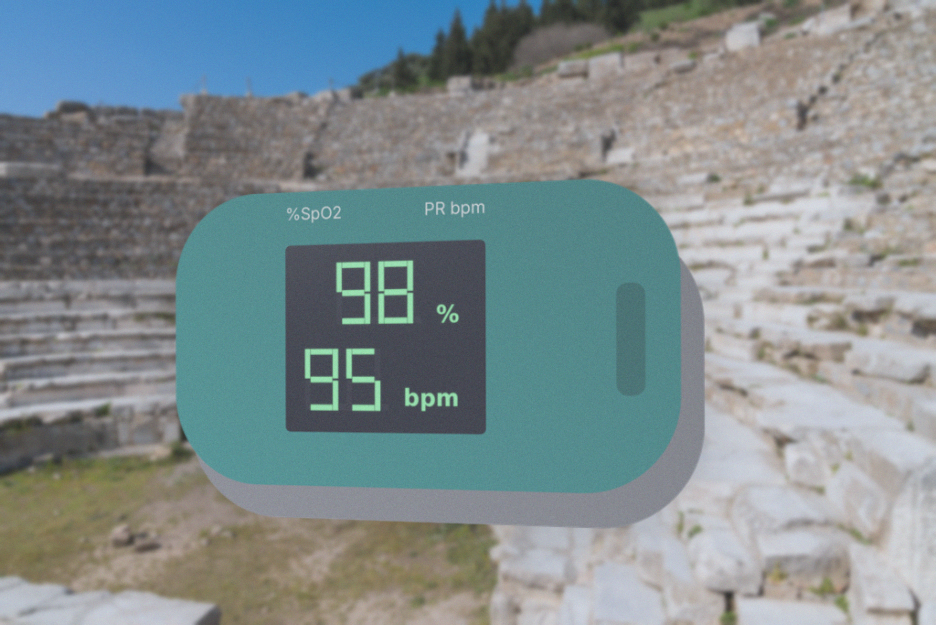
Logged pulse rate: 95 bpm
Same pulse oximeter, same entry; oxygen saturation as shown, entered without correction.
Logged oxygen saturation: 98 %
